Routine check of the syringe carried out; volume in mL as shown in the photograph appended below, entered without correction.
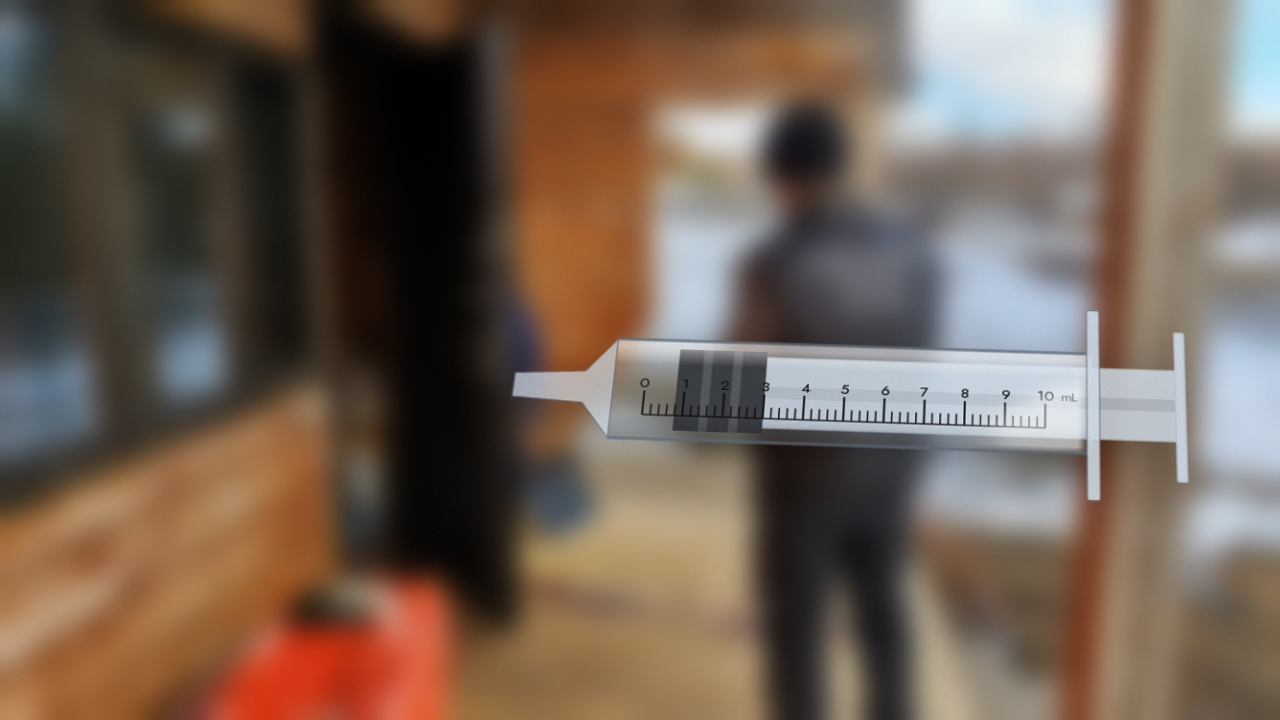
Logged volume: 0.8 mL
